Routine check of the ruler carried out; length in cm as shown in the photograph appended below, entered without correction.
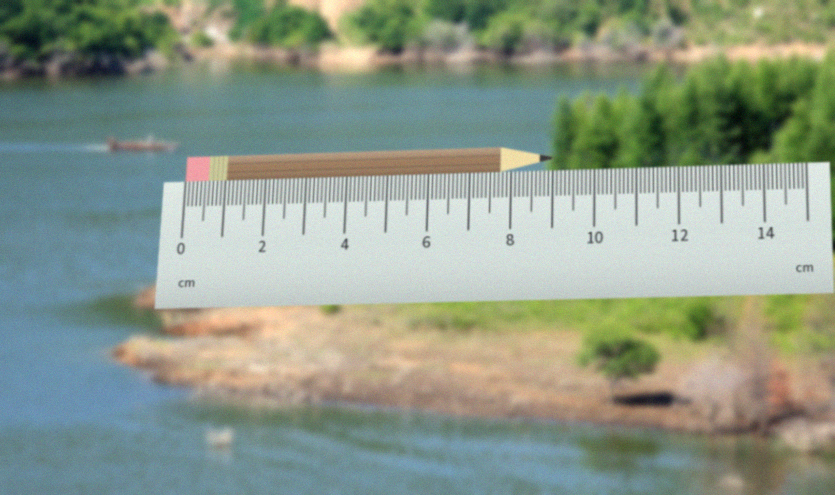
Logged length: 9 cm
